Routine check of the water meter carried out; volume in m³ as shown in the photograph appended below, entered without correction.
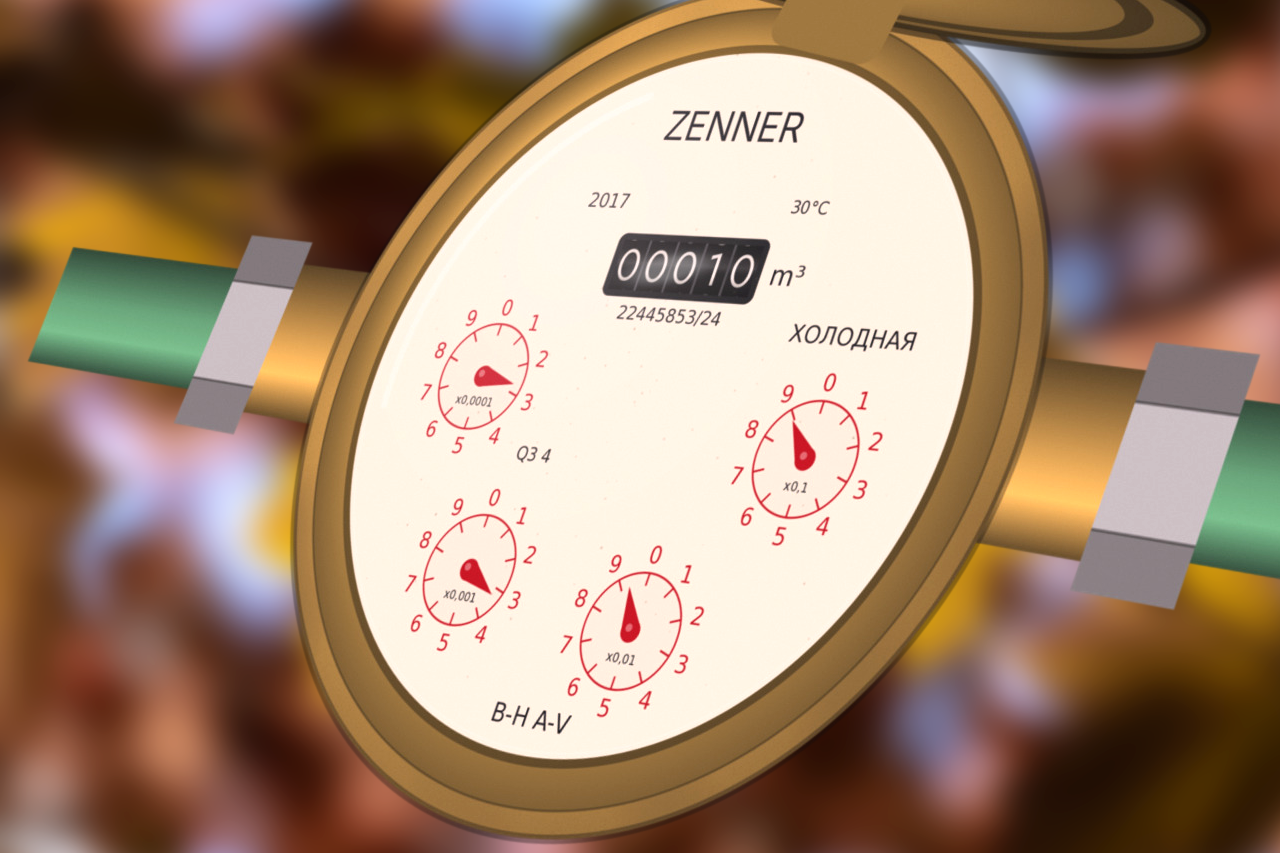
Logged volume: 10.8932 m³
